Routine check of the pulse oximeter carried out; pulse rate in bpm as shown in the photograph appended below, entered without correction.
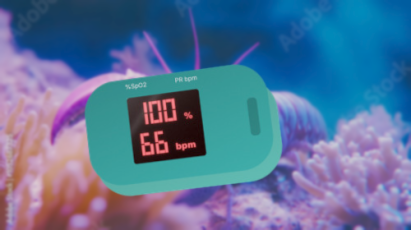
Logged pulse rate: 66 bpm
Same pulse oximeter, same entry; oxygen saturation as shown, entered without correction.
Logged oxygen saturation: 100 %
